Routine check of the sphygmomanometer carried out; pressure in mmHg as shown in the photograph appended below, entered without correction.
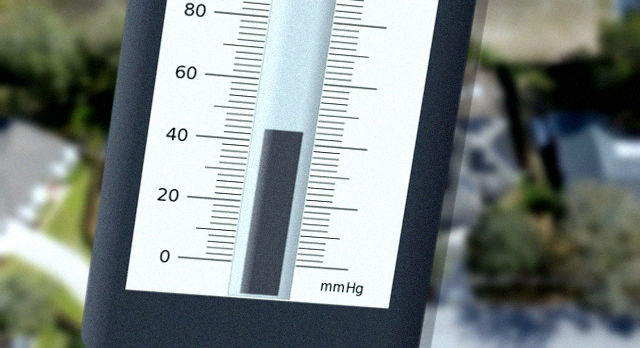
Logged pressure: 44 mmHg
